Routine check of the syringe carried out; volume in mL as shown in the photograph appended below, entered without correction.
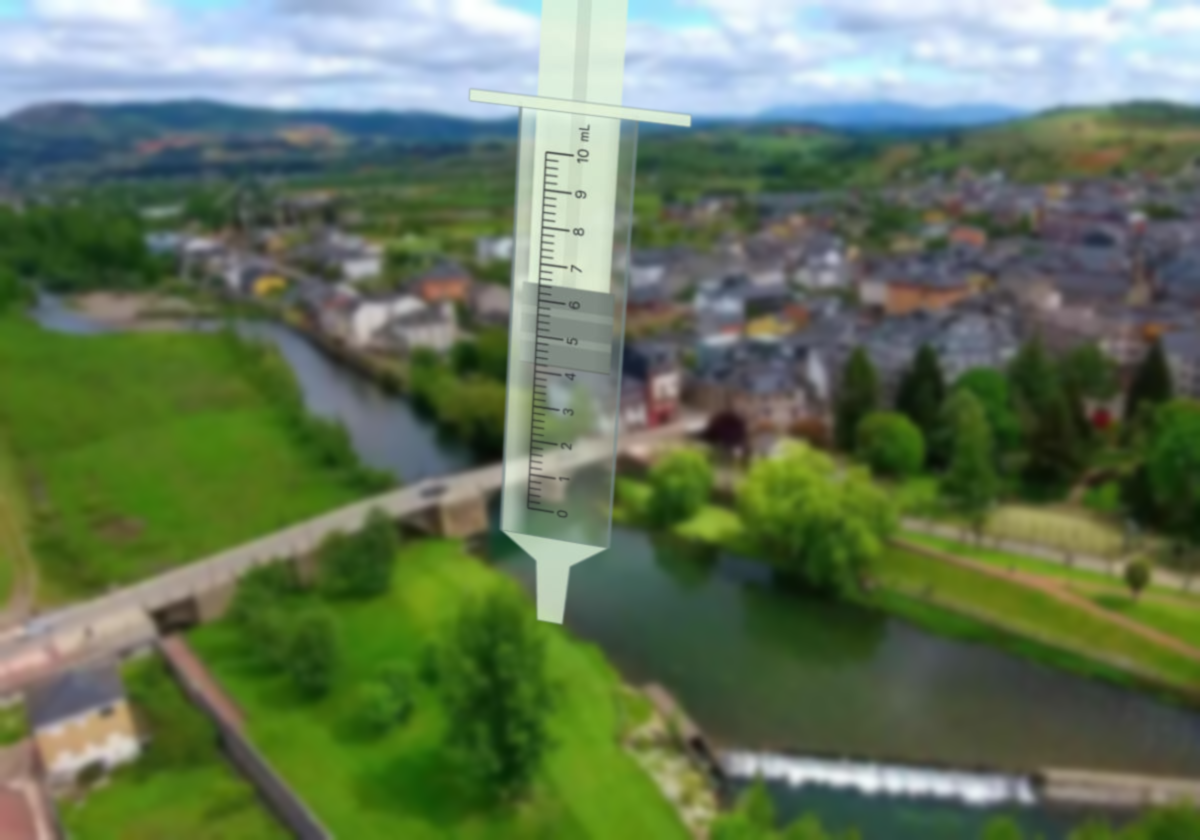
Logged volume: 4.2 mL
